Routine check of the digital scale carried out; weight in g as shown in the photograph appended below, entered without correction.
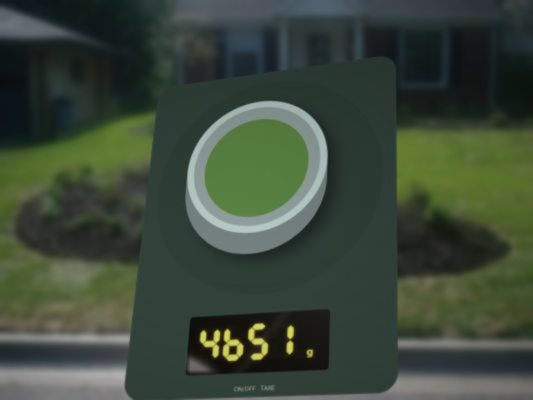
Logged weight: 4651 g
